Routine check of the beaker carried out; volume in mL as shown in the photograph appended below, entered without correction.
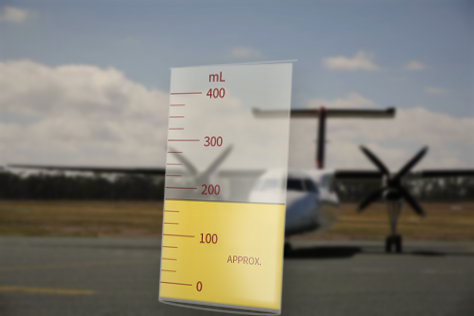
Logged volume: 175 mL
